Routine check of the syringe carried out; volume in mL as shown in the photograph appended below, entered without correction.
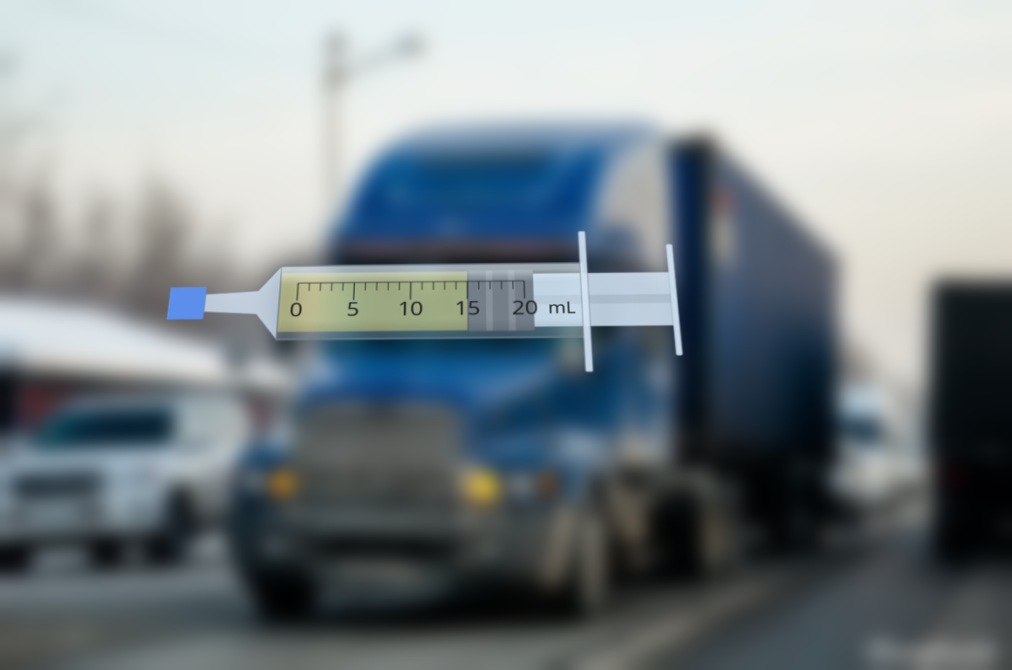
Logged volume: 15 mL
